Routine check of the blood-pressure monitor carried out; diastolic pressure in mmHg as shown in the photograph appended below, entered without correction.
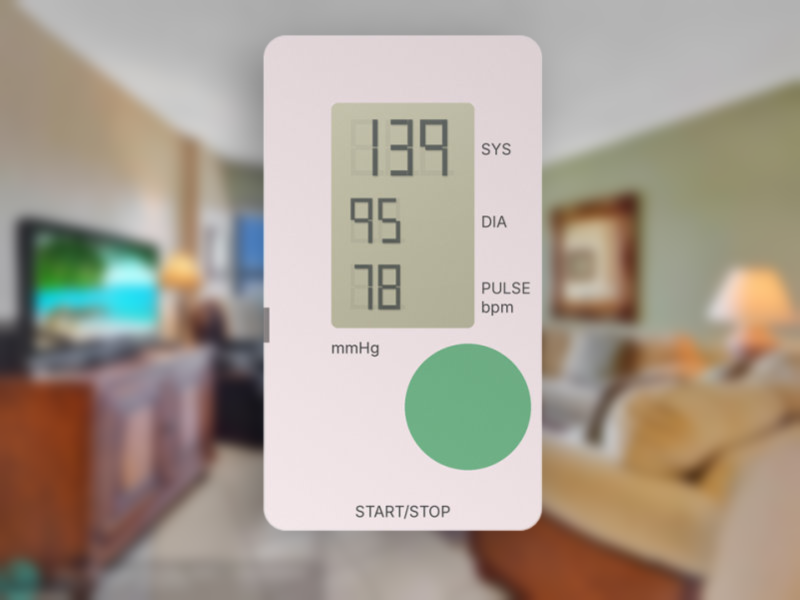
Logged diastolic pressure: 95 mmHg
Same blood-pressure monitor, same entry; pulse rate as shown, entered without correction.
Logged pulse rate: 78 bpm
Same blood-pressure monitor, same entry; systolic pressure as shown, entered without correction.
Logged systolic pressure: 139 mmHg
